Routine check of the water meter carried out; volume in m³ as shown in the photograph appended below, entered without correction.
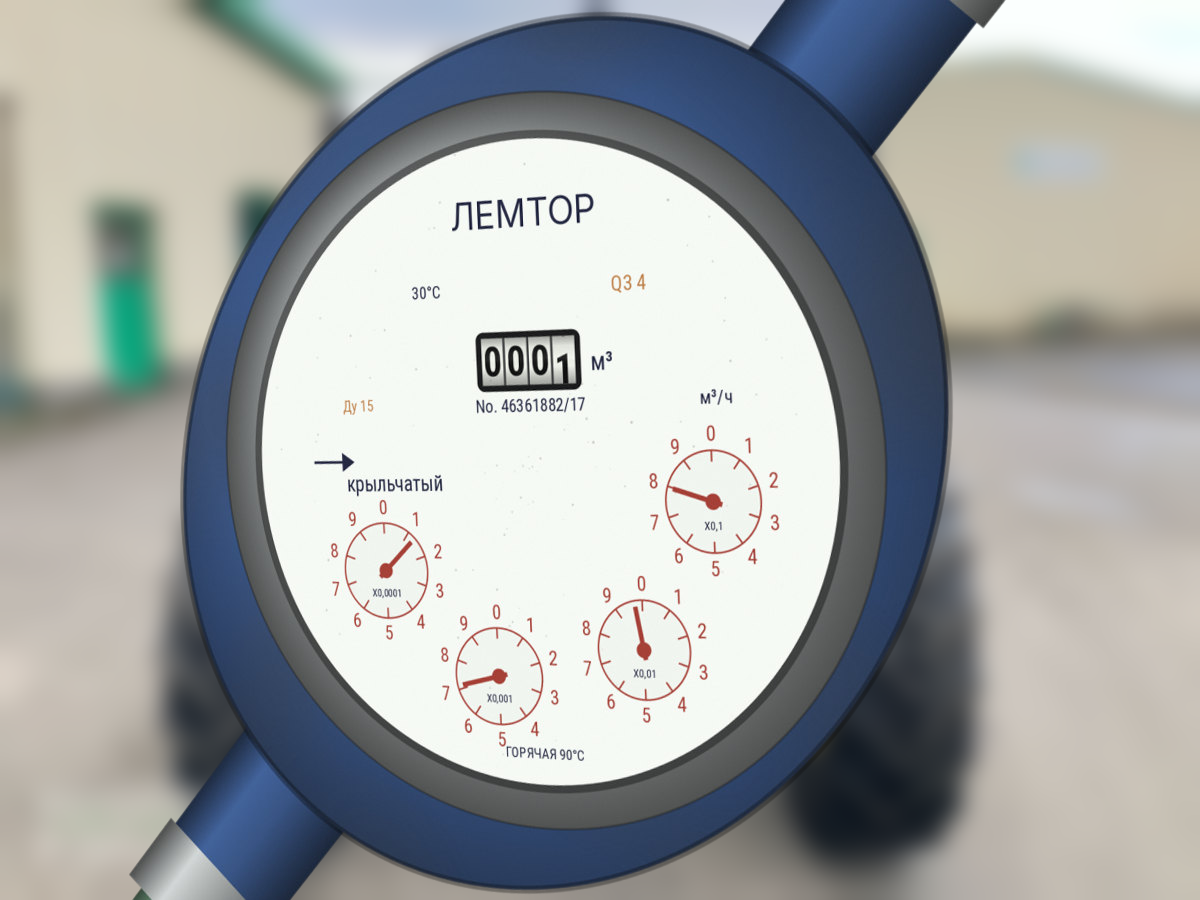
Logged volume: 0.7971 m³
